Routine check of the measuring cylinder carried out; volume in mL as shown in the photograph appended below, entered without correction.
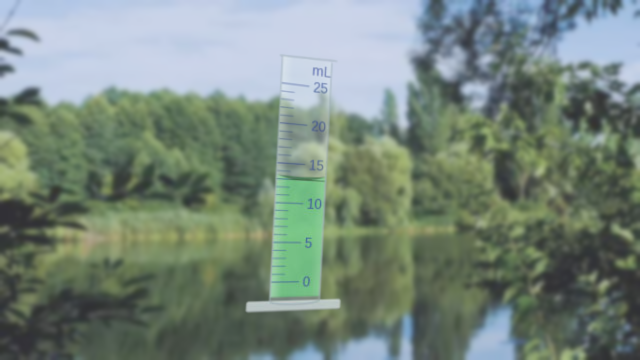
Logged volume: 13 mL
